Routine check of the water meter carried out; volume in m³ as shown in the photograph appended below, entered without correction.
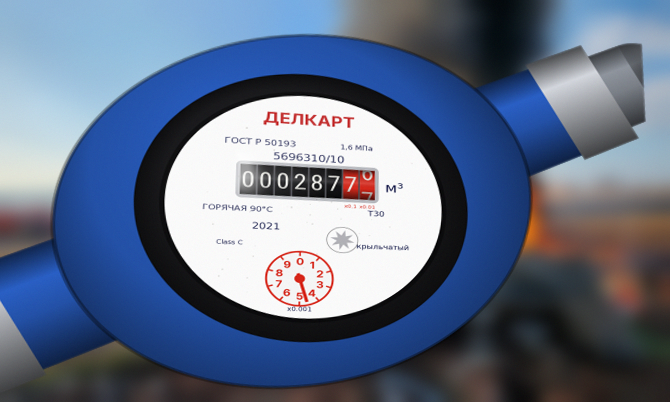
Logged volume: 287.764 m³
